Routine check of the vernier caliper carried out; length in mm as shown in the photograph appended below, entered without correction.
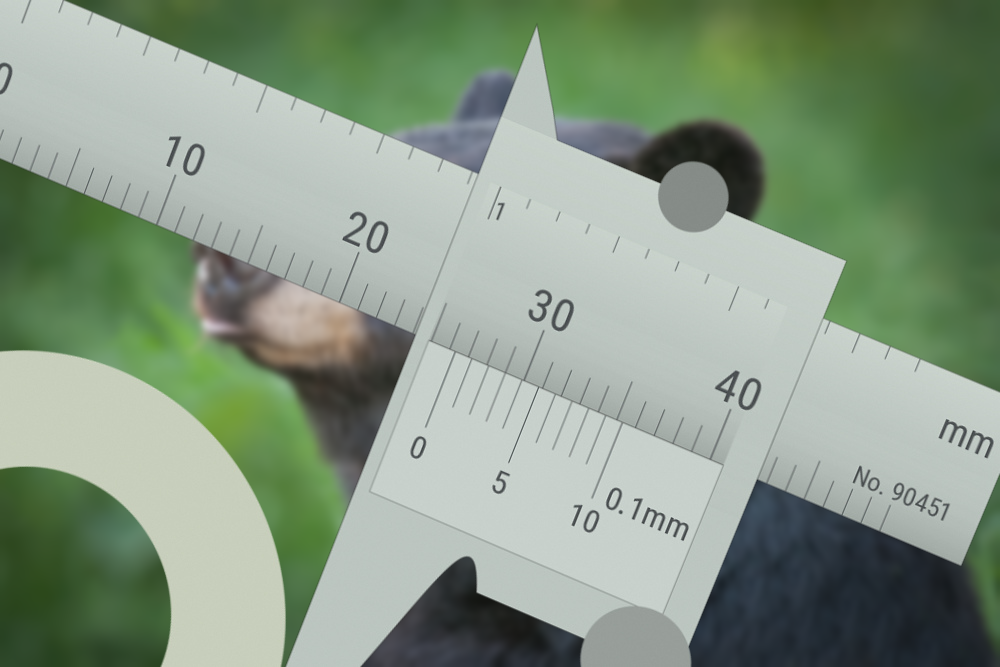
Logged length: 26.3 mm
